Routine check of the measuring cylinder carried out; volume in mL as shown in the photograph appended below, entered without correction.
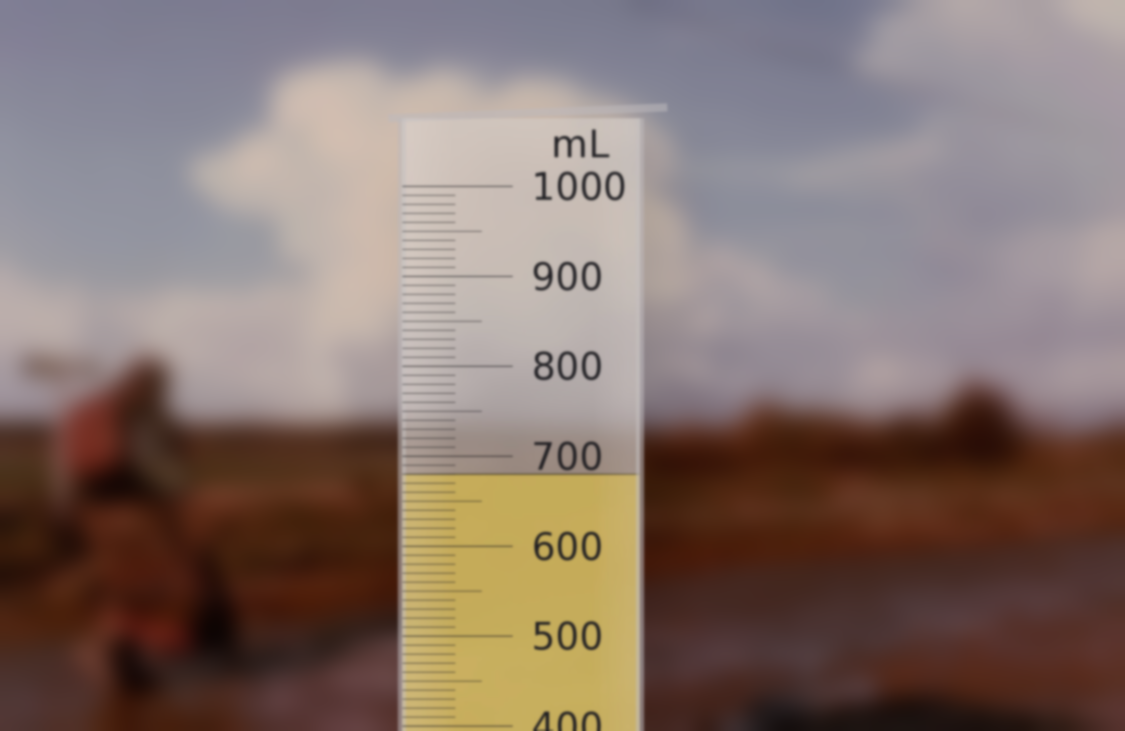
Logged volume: 680 mL
